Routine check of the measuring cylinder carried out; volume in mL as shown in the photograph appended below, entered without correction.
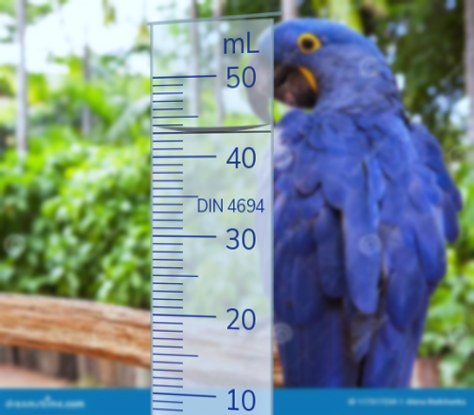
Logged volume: 43 mL
